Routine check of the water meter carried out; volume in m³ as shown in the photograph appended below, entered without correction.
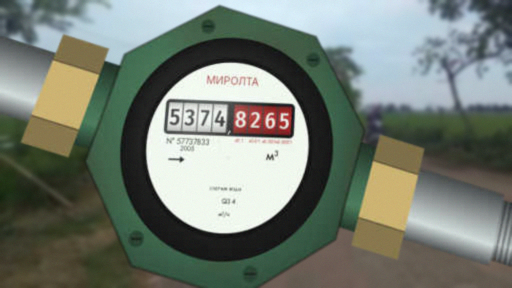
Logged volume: 5374.8265 m³
